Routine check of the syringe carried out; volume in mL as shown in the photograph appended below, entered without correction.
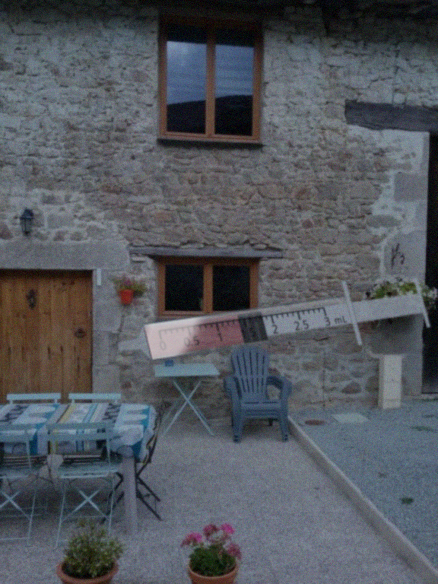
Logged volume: 1.4 mL
